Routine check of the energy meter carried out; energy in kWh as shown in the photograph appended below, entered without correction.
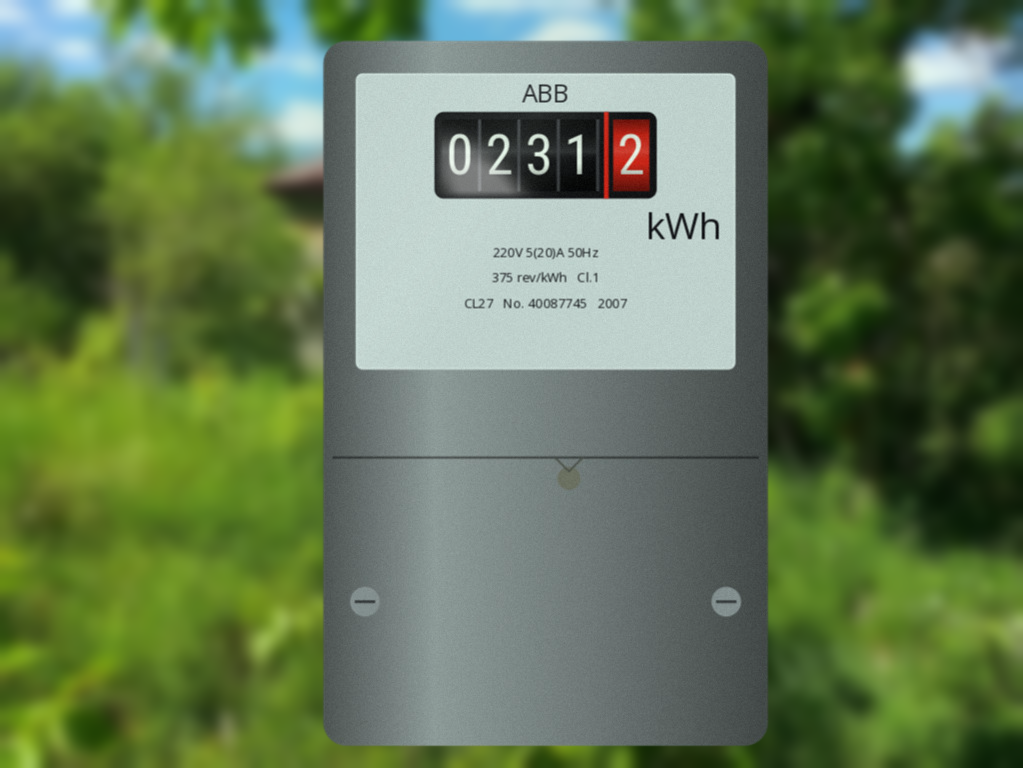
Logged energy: 231.2 kWh
